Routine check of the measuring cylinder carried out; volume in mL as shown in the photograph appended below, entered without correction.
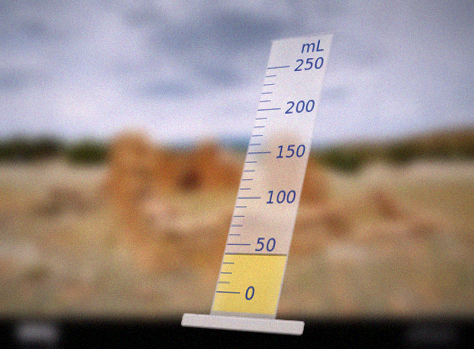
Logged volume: 40 mL
